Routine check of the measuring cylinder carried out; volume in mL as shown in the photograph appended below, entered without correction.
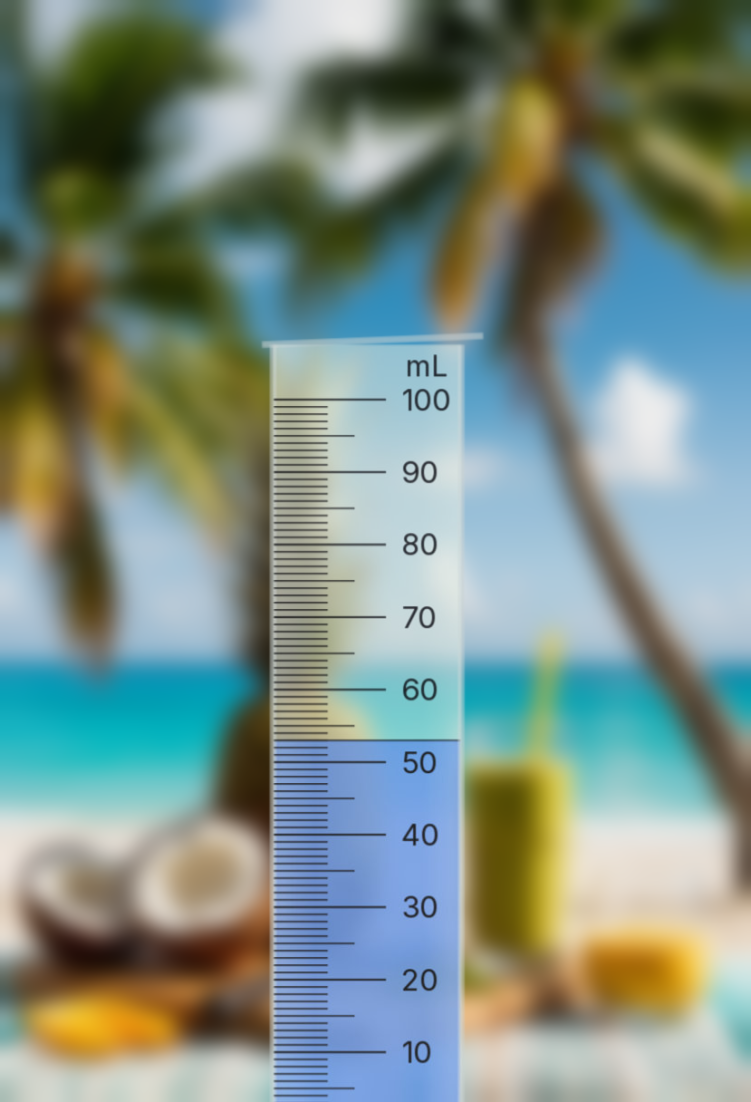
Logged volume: 53 mL
